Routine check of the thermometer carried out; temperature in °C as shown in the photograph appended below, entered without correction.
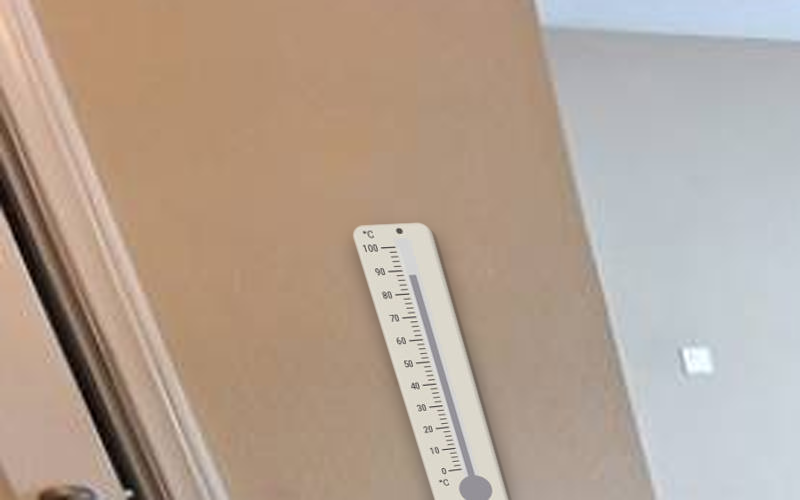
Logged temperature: 88 °C
